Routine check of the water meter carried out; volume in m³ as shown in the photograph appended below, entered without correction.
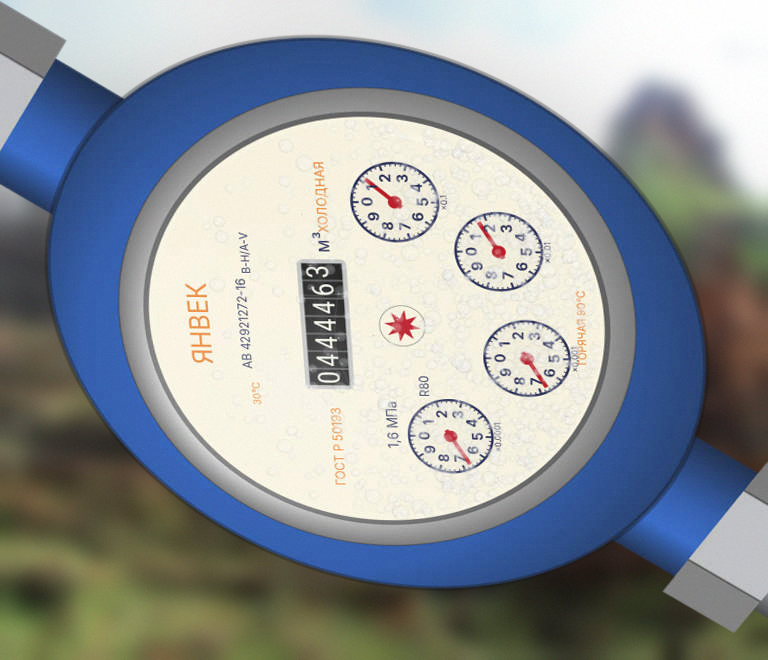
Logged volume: 444463.1166 m³
